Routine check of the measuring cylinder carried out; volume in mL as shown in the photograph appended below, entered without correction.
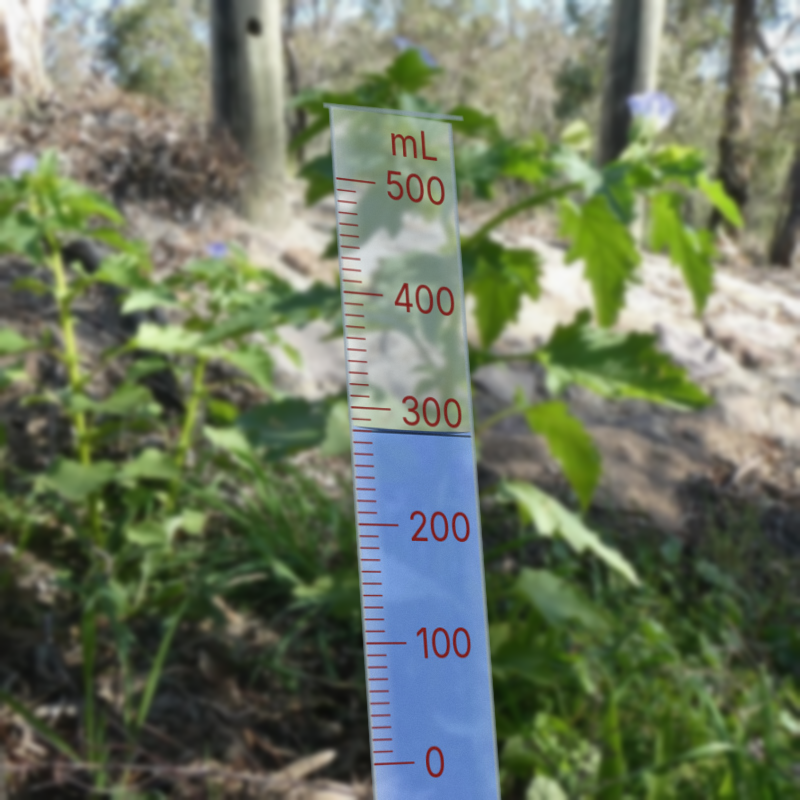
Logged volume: 280 mL
